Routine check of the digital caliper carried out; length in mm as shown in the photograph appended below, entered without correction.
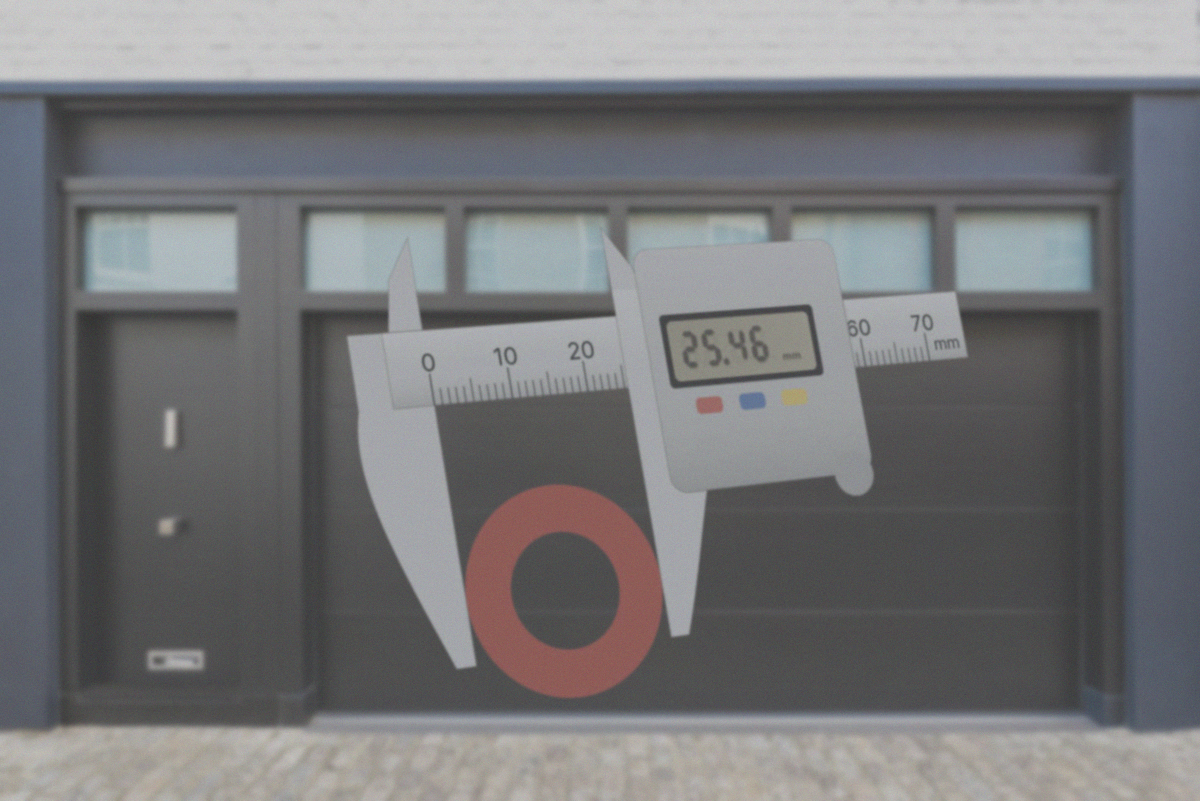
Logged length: 25.46 mm
